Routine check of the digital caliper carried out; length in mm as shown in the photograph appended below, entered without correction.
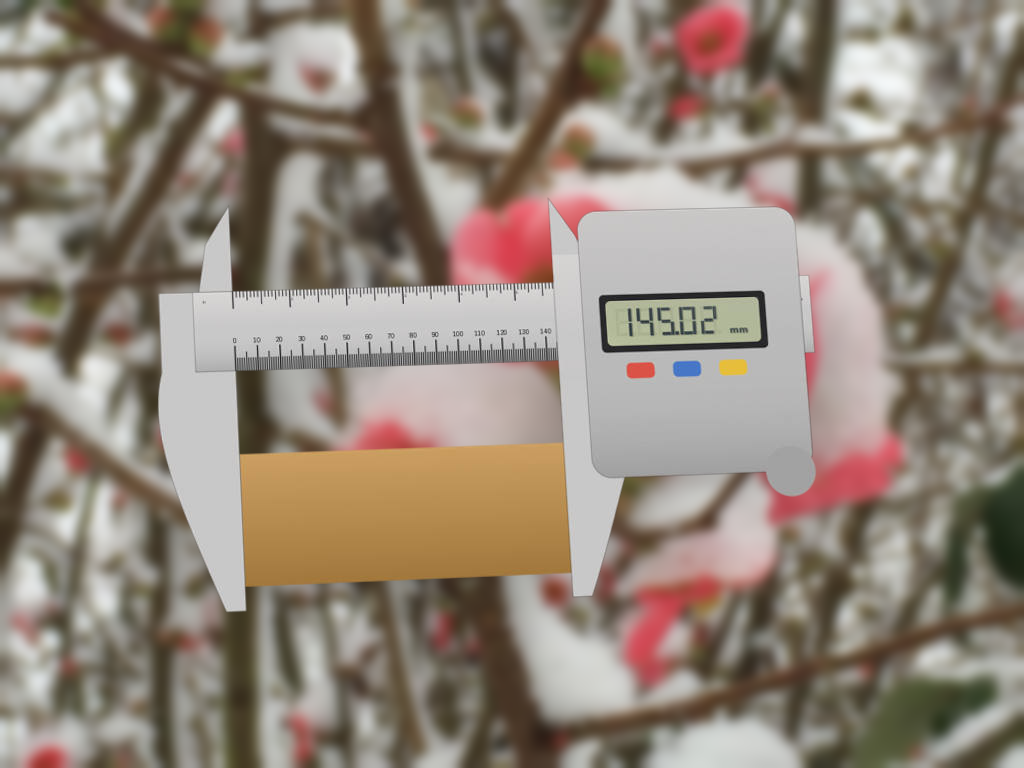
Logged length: 145.02 mm
